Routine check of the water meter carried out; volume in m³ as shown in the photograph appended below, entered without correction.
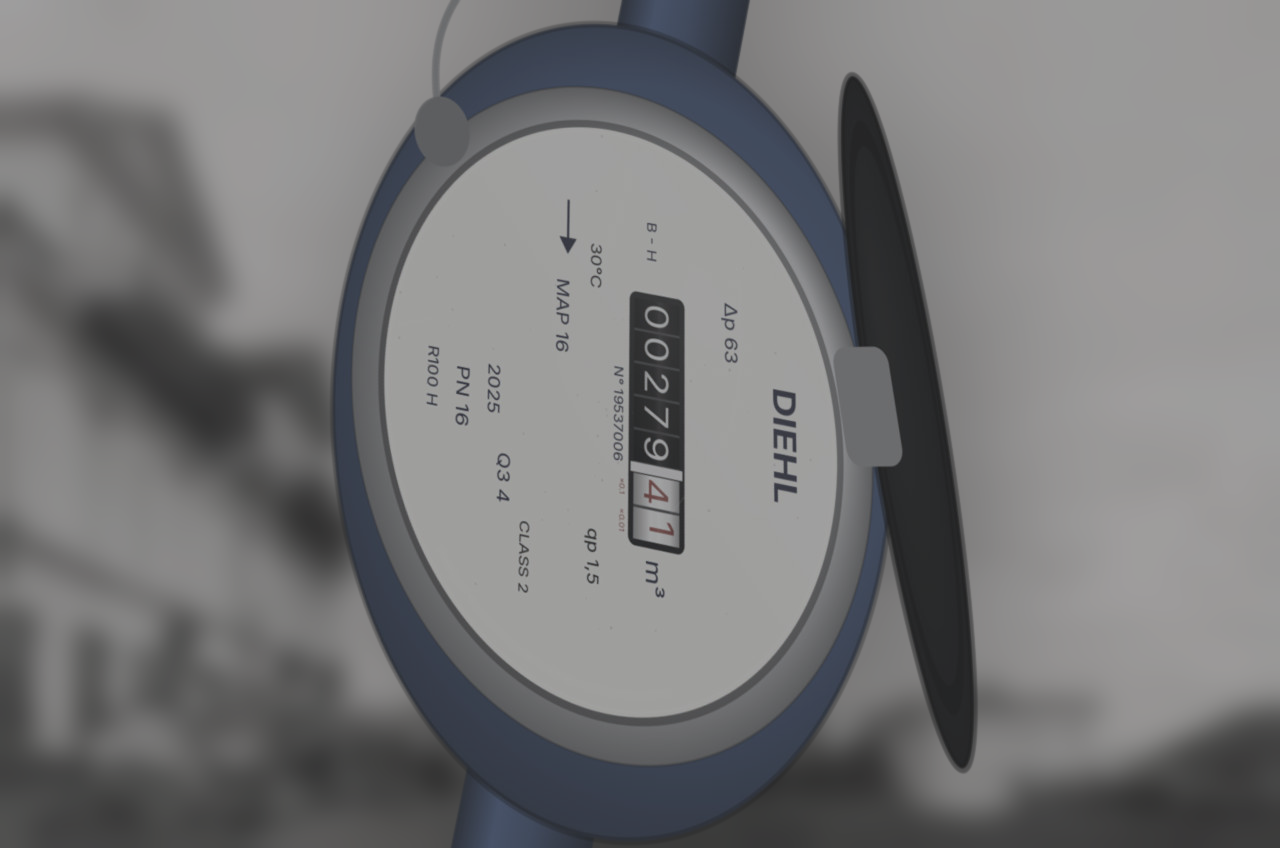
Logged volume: 279.41 m³
